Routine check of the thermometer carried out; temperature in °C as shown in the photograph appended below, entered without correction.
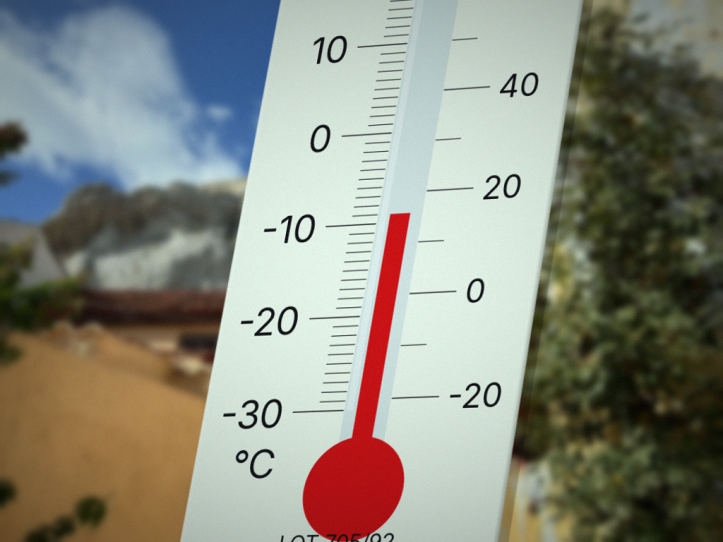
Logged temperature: -9 °C
